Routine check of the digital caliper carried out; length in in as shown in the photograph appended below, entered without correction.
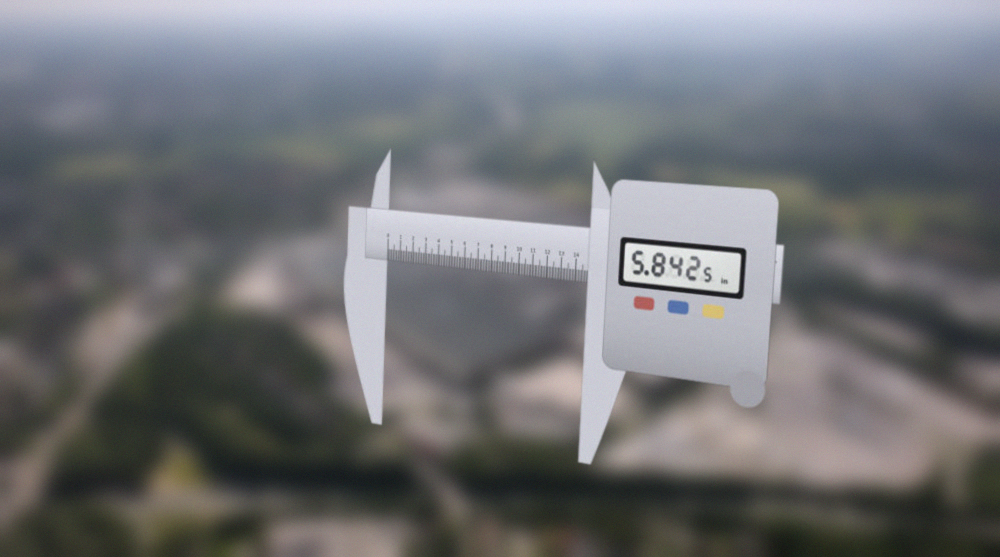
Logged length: 5.8425 in
